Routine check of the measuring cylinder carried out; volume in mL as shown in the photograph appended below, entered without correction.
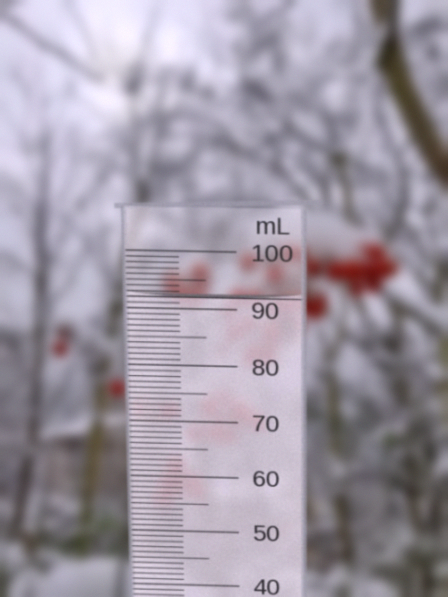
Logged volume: 92 mL
